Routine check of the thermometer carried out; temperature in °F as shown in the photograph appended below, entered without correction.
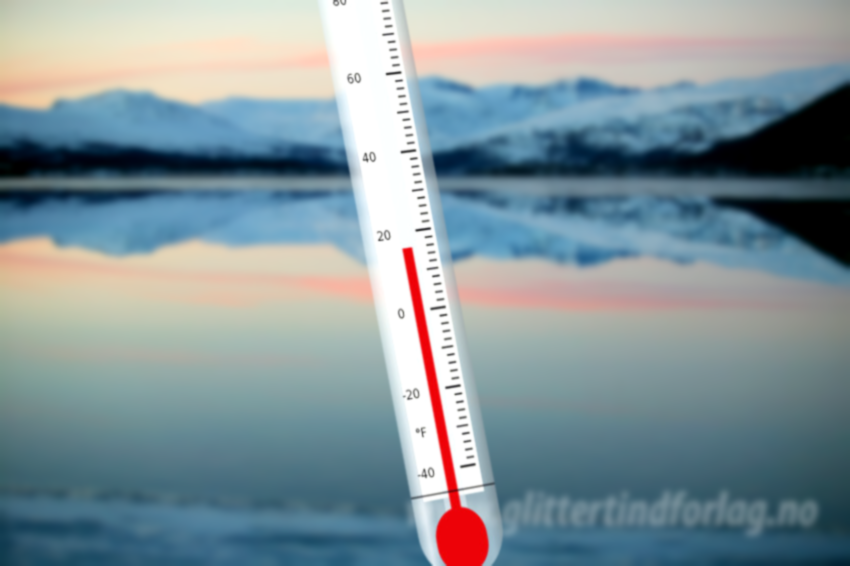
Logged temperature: 16 °F
